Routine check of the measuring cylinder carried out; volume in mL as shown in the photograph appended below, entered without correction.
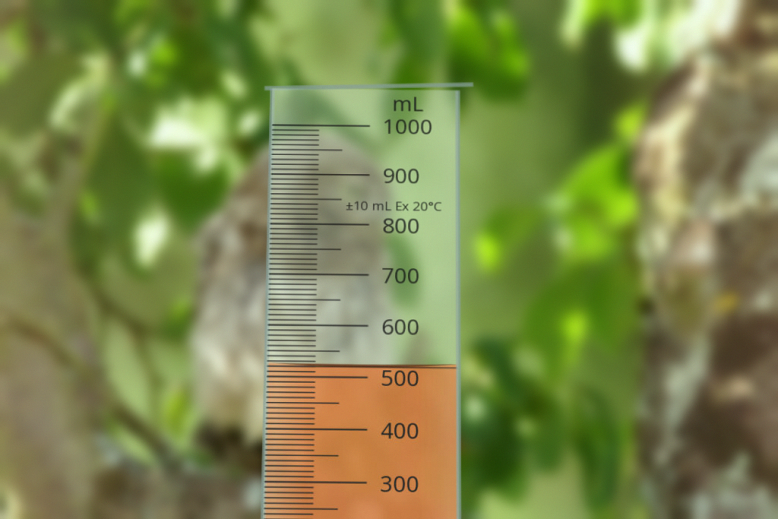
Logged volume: 520 mL
